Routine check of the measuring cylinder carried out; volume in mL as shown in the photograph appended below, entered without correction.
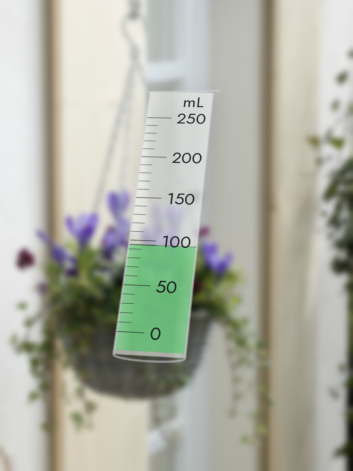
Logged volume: 95 mL
